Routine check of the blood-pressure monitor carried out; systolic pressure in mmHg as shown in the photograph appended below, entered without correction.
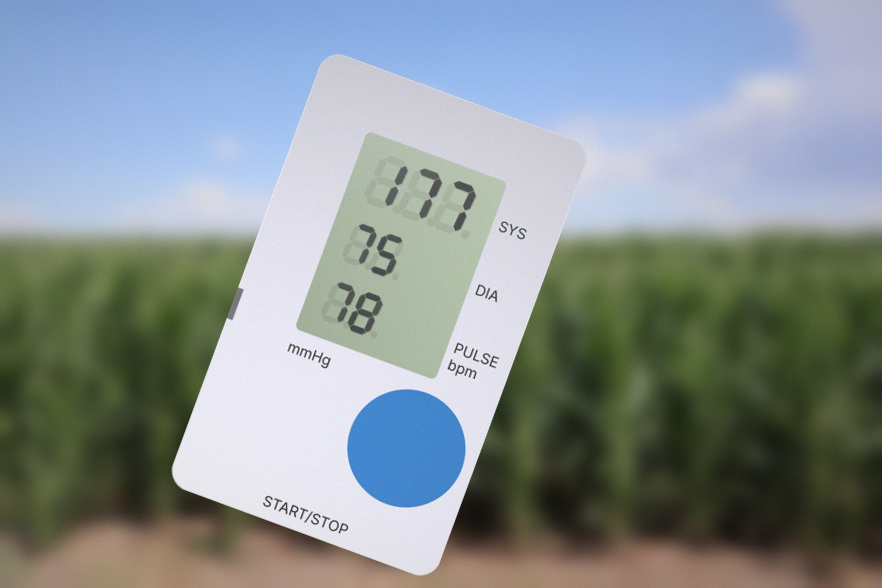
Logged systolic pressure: 177 mmHg
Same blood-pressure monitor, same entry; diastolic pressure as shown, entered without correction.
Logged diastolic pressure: 75 mmHg
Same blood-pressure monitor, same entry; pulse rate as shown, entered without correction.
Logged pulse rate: 78 bpm
